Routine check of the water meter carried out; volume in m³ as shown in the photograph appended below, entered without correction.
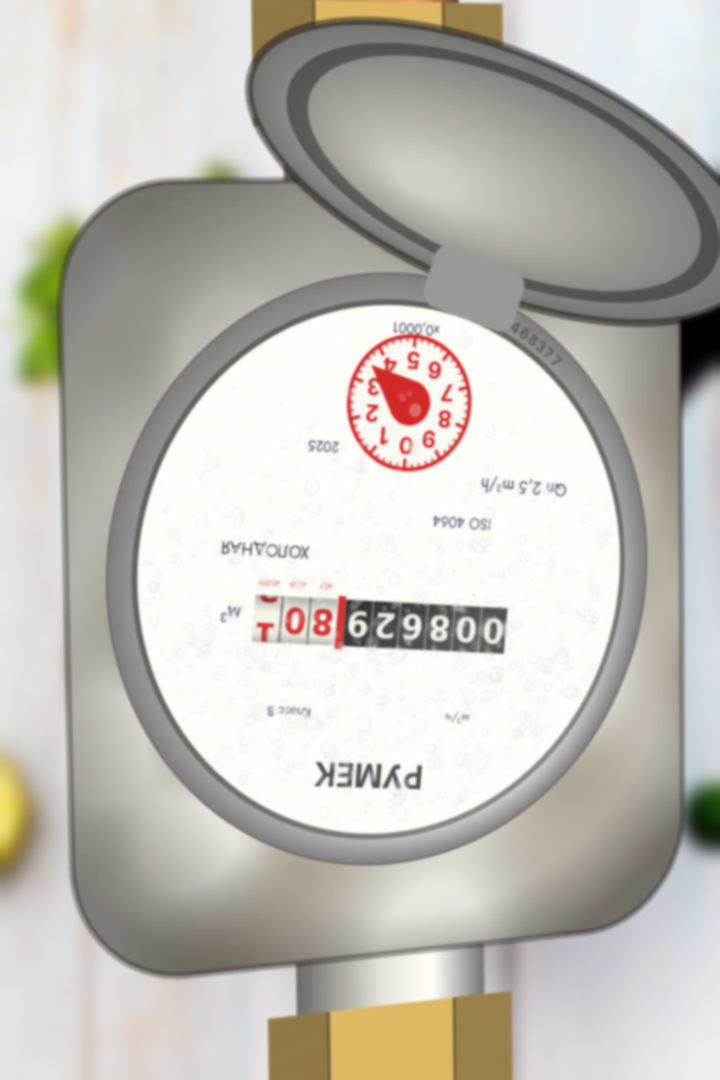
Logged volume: 8629.8013 m³
